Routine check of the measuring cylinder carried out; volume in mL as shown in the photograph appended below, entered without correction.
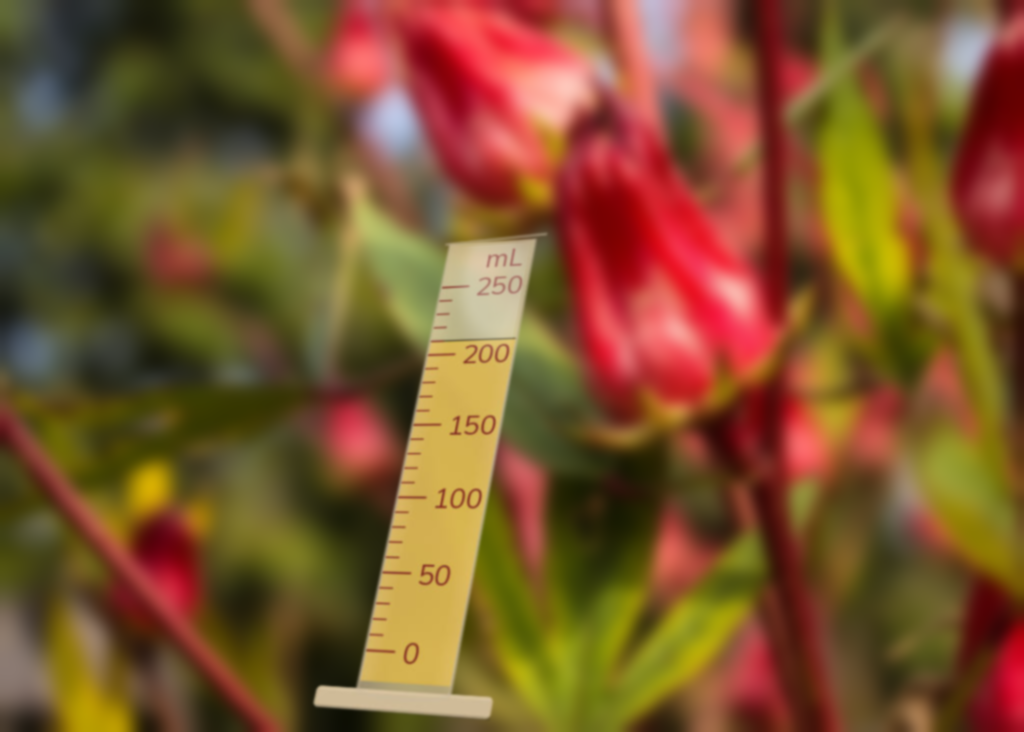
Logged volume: 210 mL
